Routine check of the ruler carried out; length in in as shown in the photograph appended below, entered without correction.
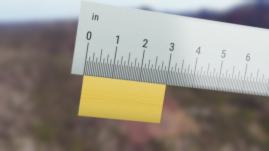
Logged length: 3 in
